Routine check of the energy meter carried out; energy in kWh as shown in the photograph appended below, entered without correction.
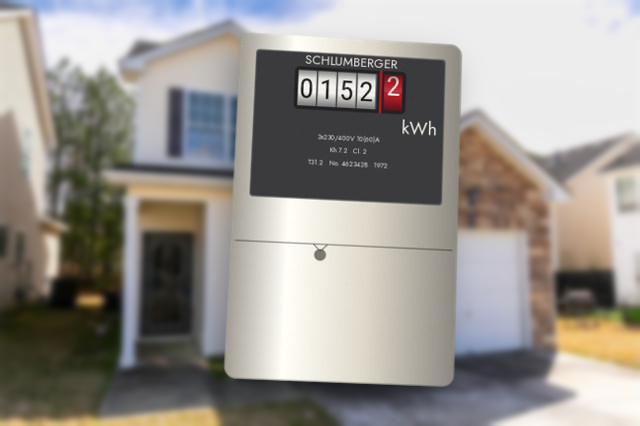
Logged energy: 152.2 kWh
